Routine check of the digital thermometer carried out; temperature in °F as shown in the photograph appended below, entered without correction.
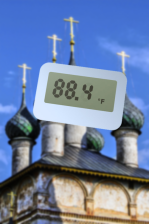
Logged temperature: 88.4 °F
